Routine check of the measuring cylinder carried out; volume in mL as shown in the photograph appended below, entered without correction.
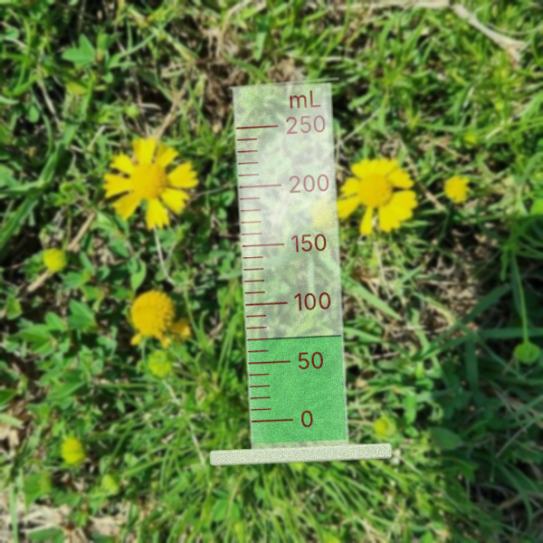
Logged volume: 70 mL
